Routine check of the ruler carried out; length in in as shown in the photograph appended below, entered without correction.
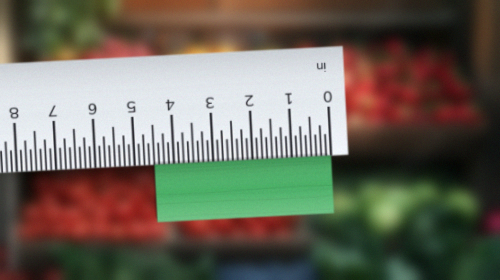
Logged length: 4.5 in
